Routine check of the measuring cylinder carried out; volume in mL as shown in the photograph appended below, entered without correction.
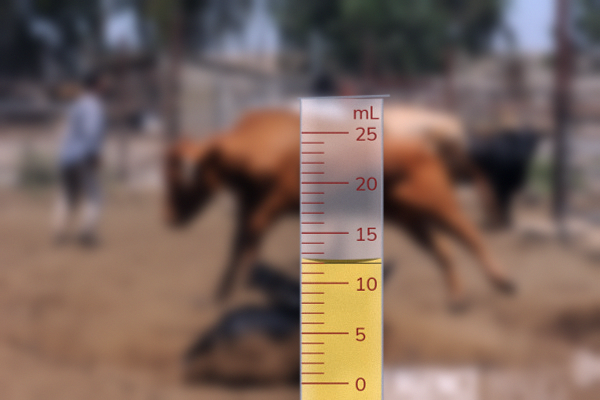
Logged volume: 12 mL
